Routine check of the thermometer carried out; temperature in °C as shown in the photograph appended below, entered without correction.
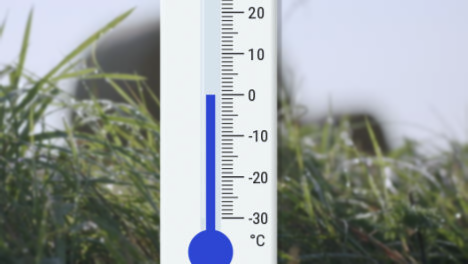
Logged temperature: 0 °C
